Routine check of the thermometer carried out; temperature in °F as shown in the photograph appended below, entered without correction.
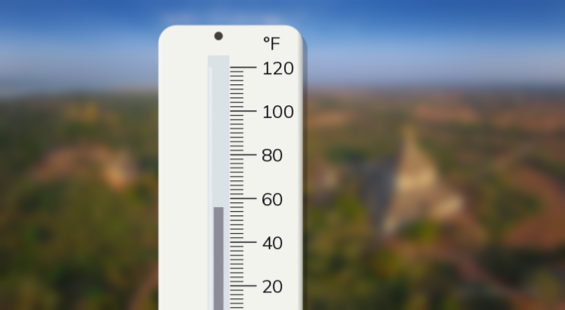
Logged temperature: 56 °F
